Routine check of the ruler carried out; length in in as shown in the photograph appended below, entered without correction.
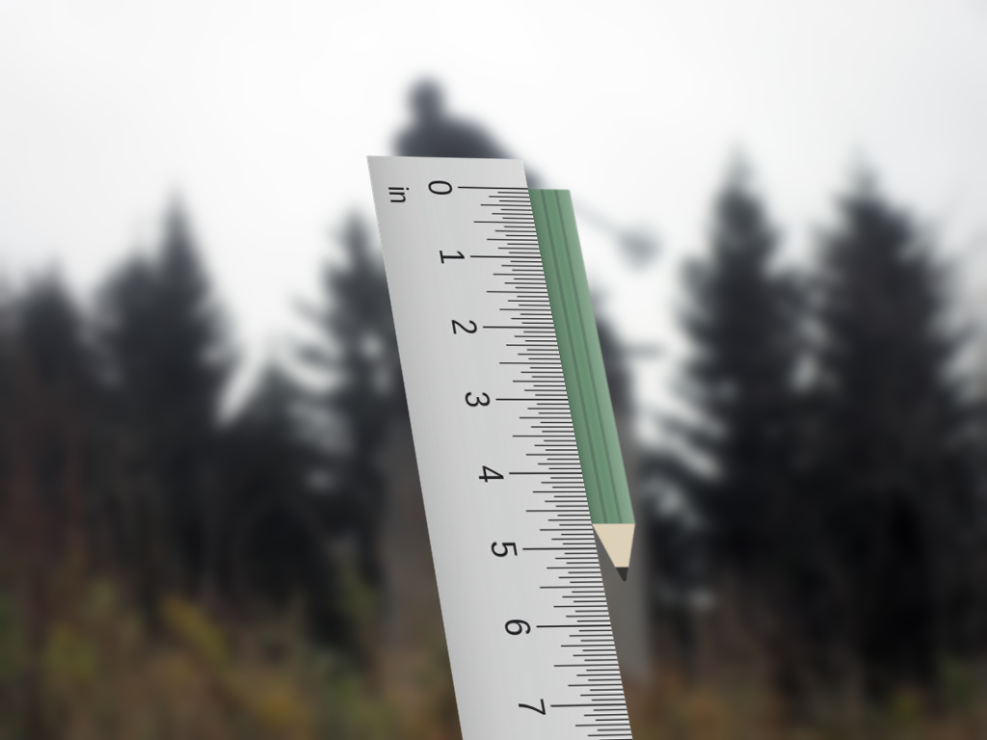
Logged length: 5.4375 in
